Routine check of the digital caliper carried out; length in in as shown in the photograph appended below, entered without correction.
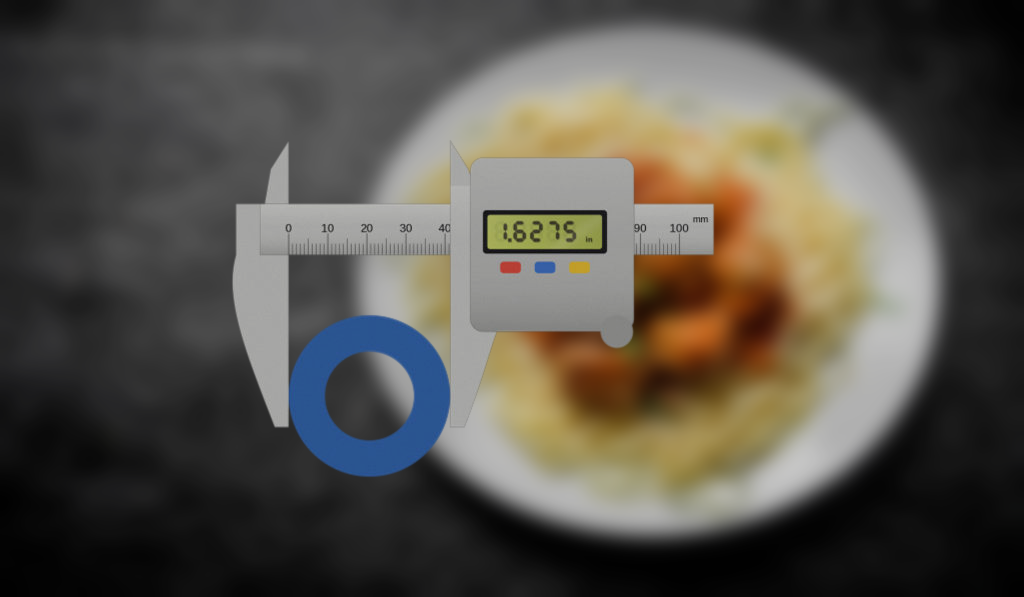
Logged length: 1.6275 in
